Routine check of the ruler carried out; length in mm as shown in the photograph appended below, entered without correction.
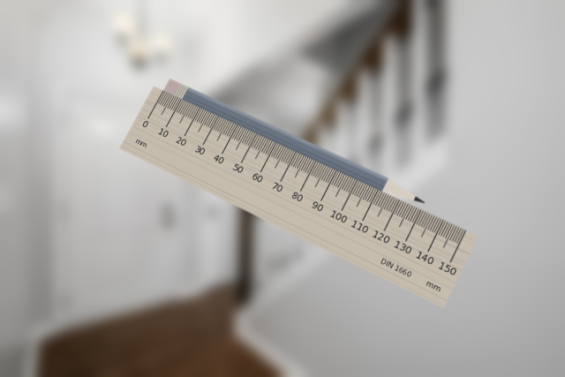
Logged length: 130 mm
